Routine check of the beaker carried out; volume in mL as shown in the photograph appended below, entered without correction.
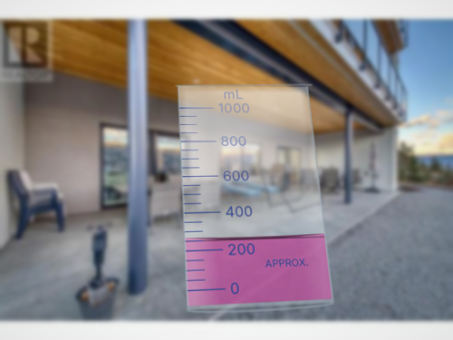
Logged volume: 250 mL
